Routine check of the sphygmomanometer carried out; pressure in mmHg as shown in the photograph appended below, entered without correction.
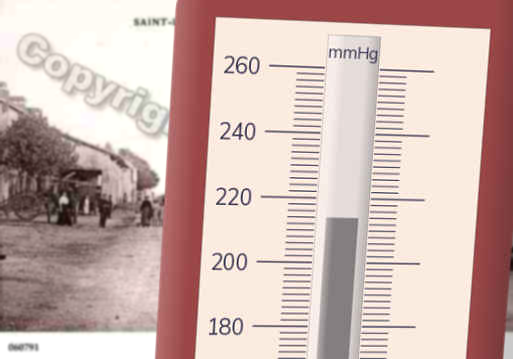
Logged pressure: 214 mmHg
